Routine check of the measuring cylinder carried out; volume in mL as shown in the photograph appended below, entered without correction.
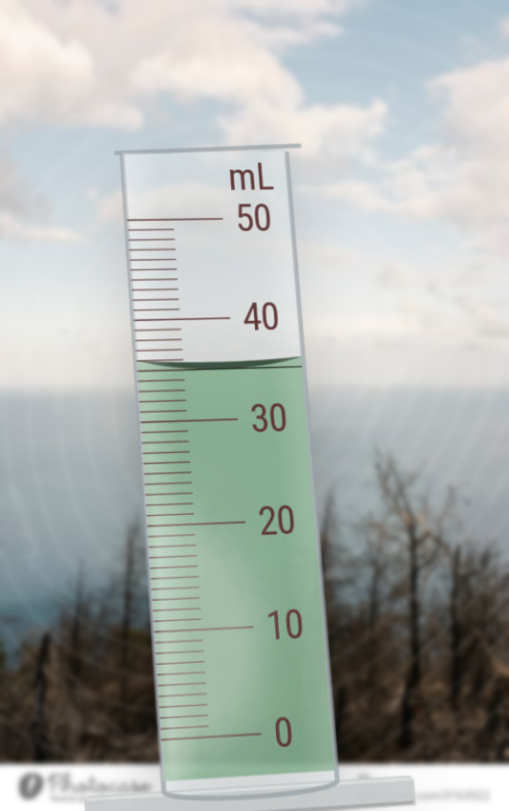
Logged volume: 35 mL
